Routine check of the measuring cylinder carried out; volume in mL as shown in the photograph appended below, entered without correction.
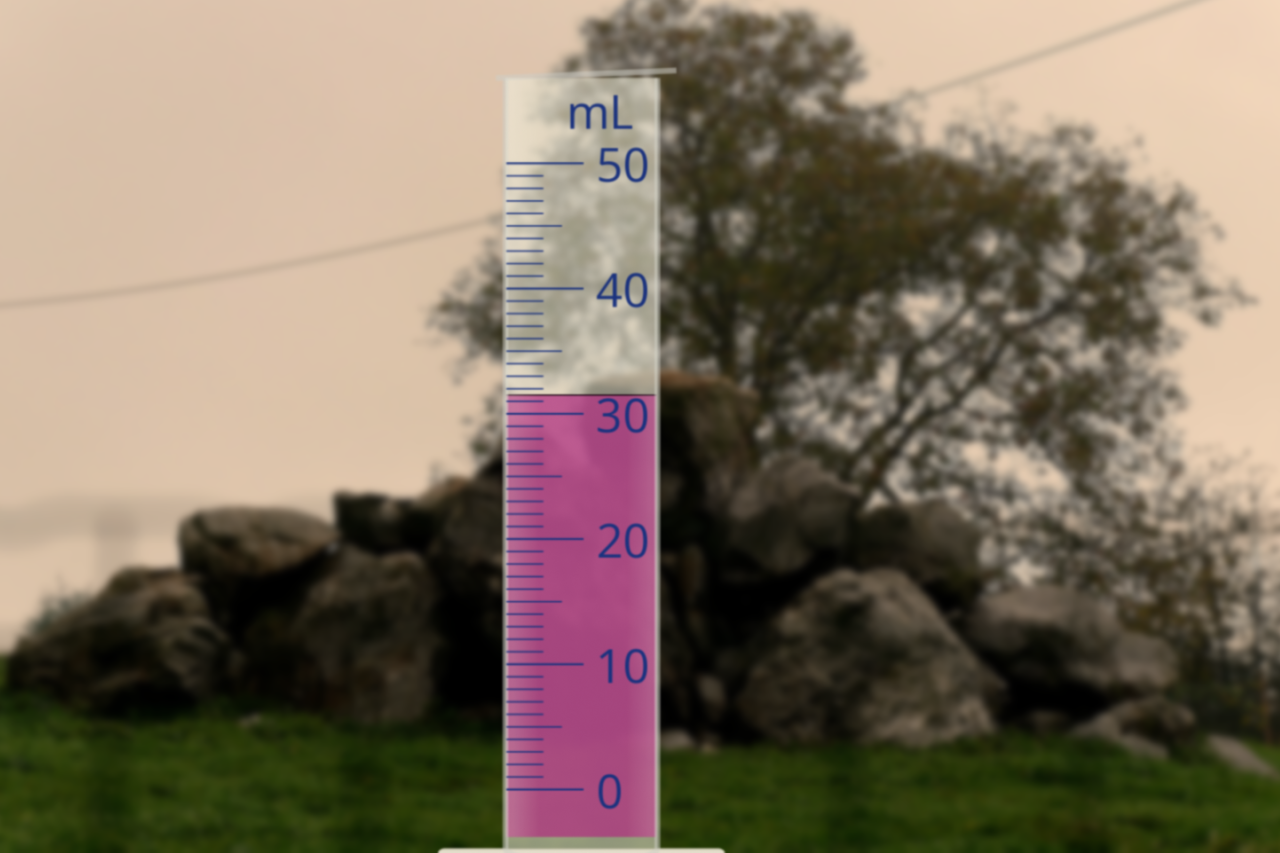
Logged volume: 31.5 mL
